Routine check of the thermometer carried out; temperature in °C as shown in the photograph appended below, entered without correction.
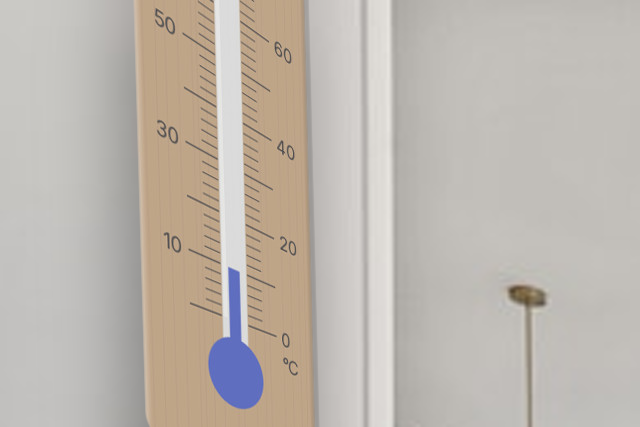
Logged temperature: 10 °C
